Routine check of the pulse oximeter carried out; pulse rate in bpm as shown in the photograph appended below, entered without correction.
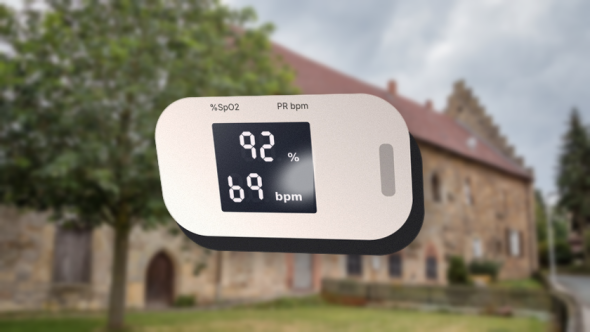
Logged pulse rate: 69 bpm
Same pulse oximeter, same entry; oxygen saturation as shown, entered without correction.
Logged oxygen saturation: 92 %
